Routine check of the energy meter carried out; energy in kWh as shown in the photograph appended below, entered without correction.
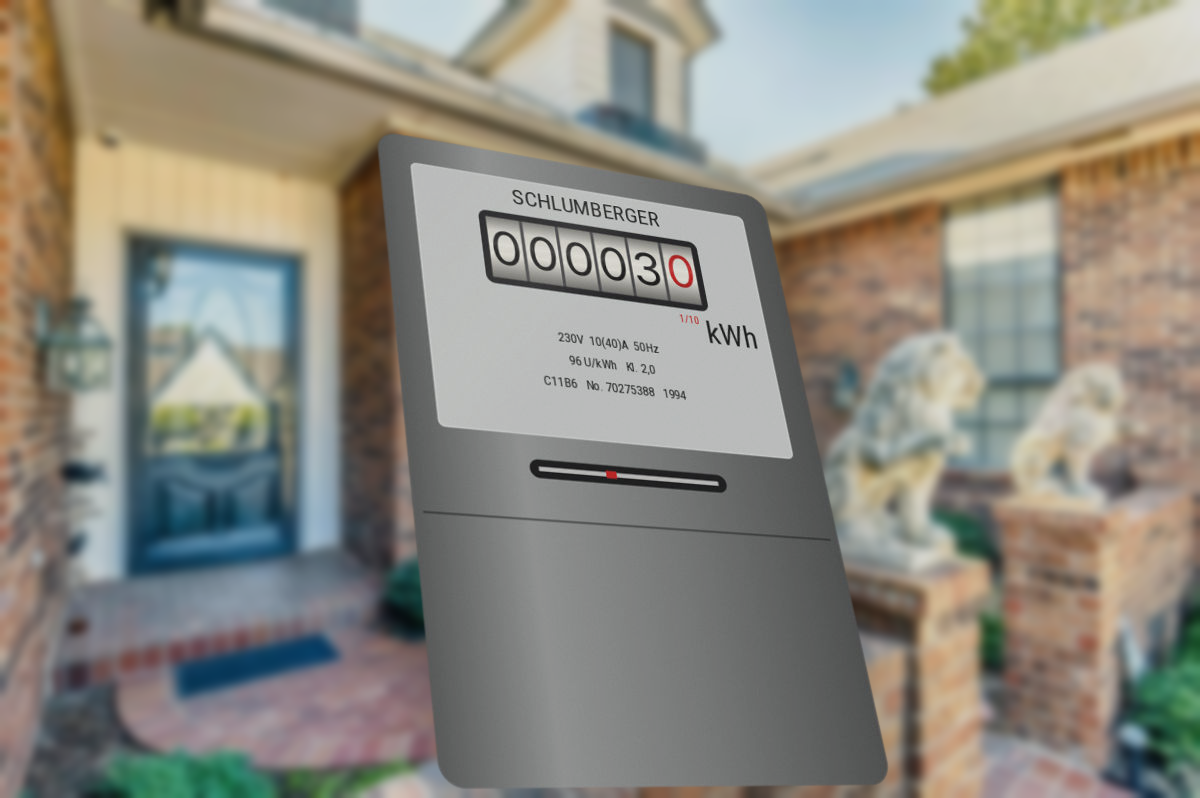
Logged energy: 3.0 kWh
